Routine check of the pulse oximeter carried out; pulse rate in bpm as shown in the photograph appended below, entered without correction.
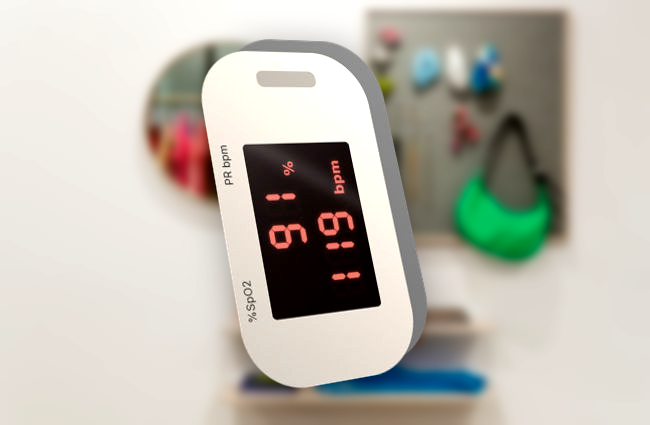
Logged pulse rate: 119 bpm
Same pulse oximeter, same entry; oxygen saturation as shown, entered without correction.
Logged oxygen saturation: 91 %
